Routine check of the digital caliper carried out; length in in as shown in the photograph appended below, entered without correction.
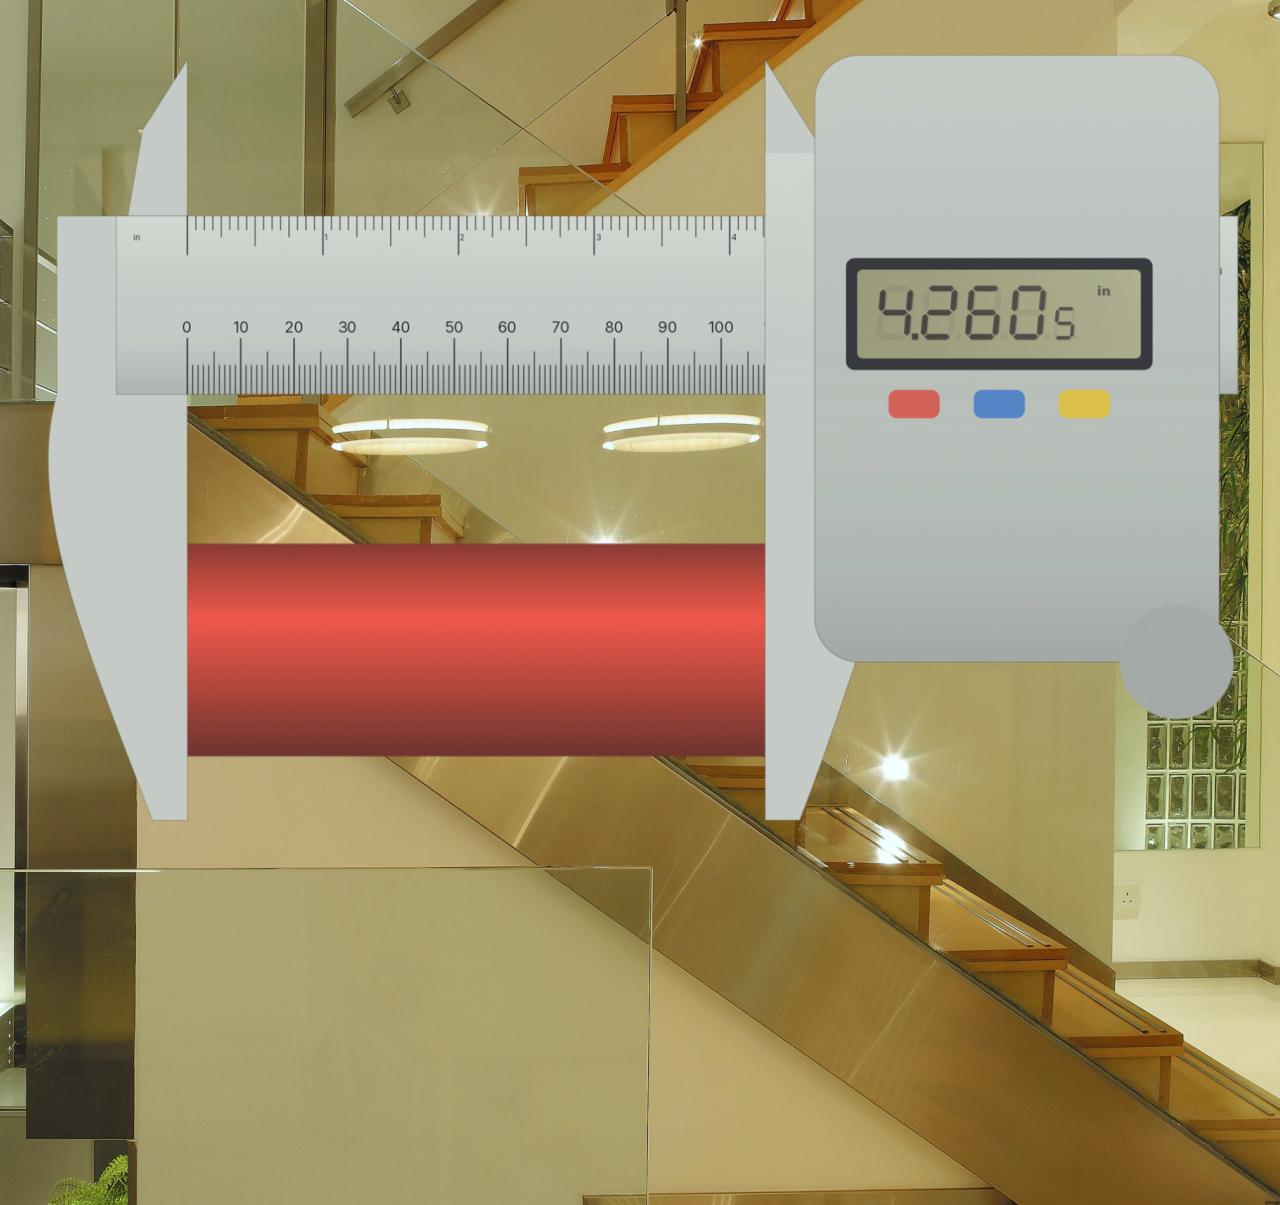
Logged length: 4.2605 in
